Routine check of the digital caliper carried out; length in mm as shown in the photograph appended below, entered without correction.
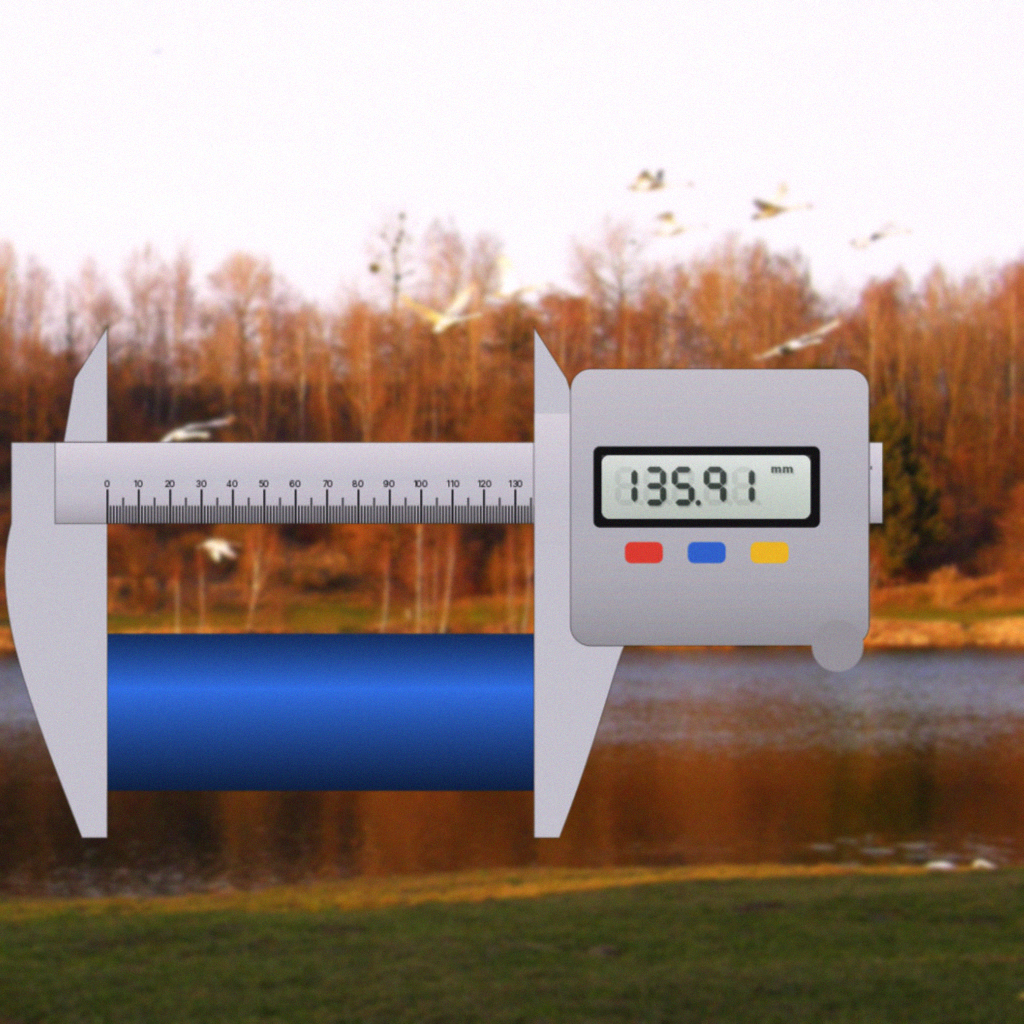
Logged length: 135.91 mm
